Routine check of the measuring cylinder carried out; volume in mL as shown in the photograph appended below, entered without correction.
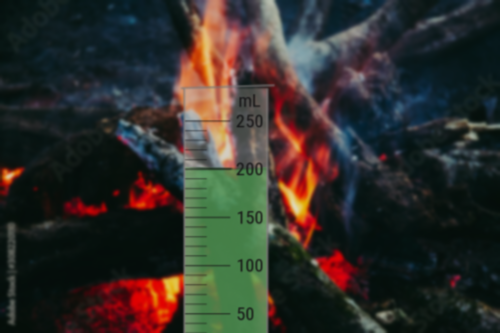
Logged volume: 200 mL
